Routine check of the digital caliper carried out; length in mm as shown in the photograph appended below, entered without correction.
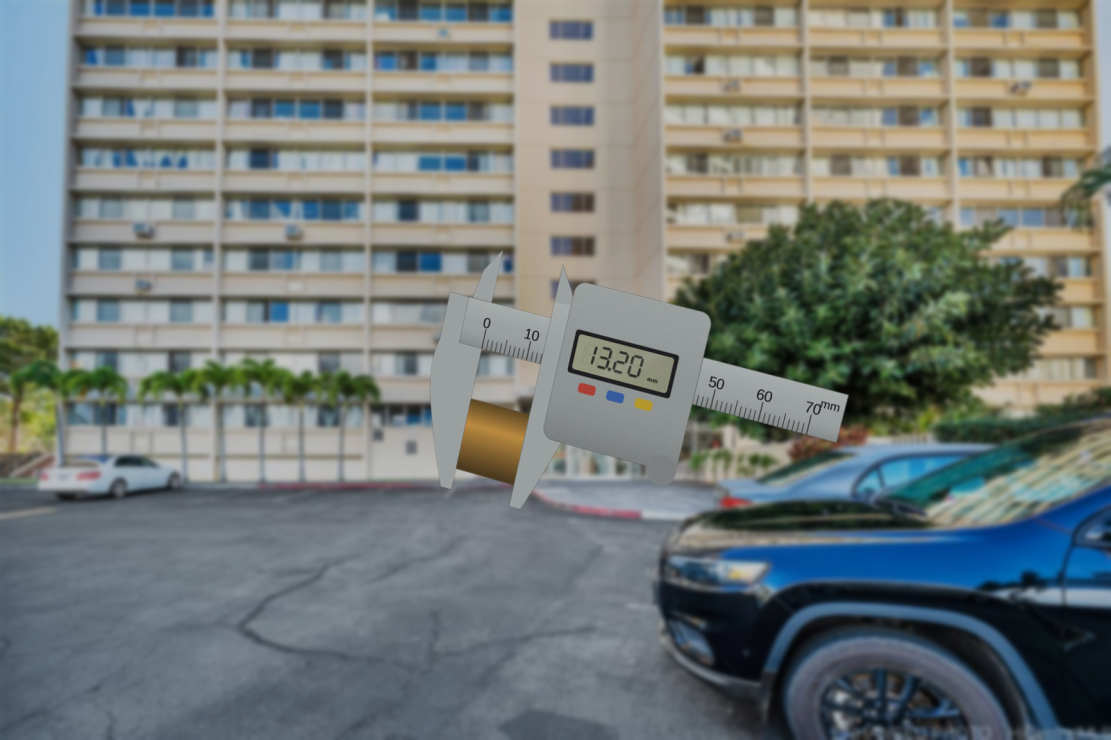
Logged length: 13.20 mm
